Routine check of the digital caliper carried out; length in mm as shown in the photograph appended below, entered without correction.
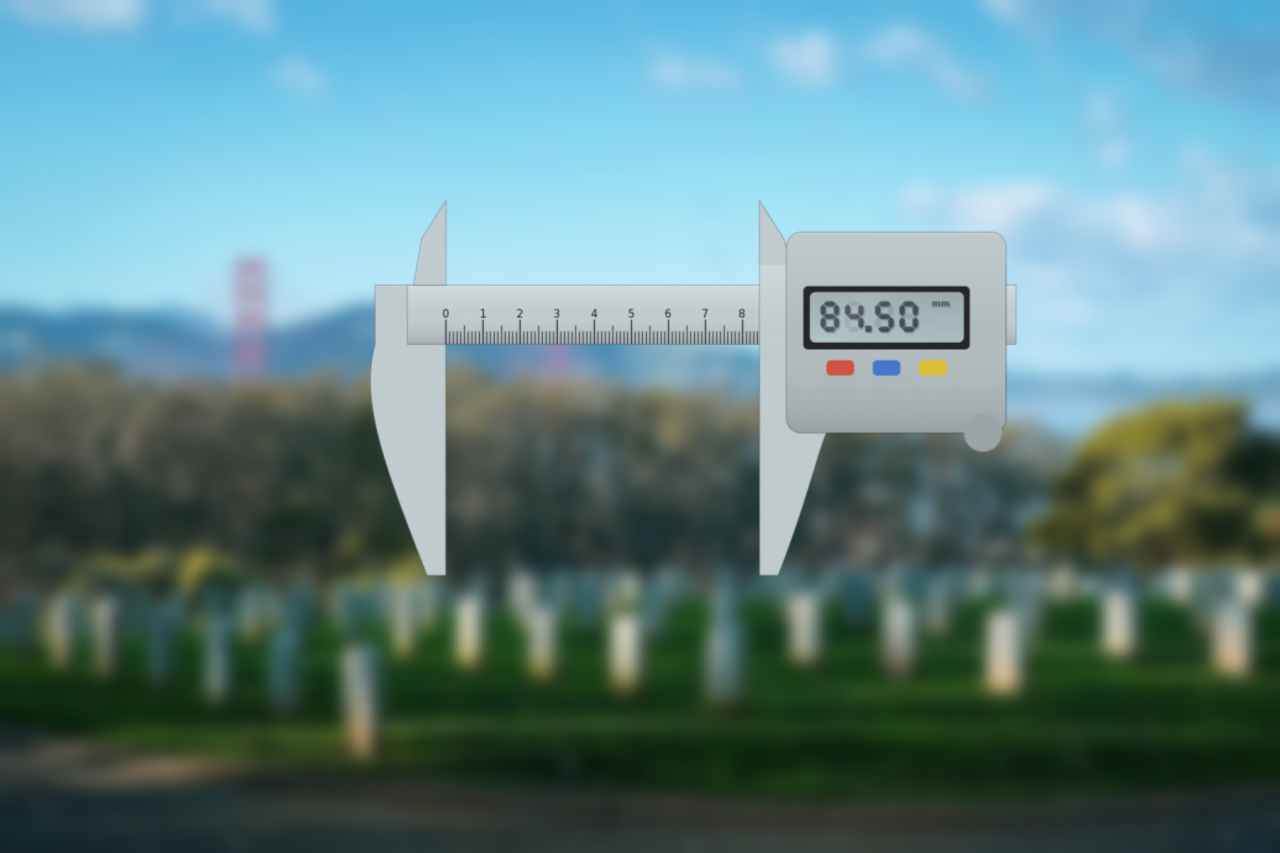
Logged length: 84.50 mm
